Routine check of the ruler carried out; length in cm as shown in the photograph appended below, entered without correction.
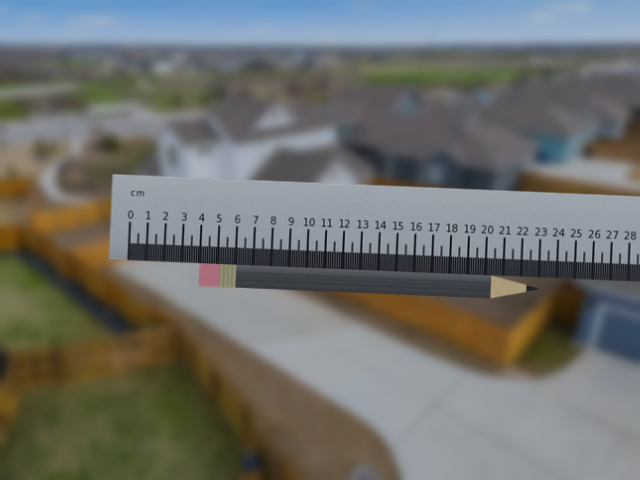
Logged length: 19 cm
